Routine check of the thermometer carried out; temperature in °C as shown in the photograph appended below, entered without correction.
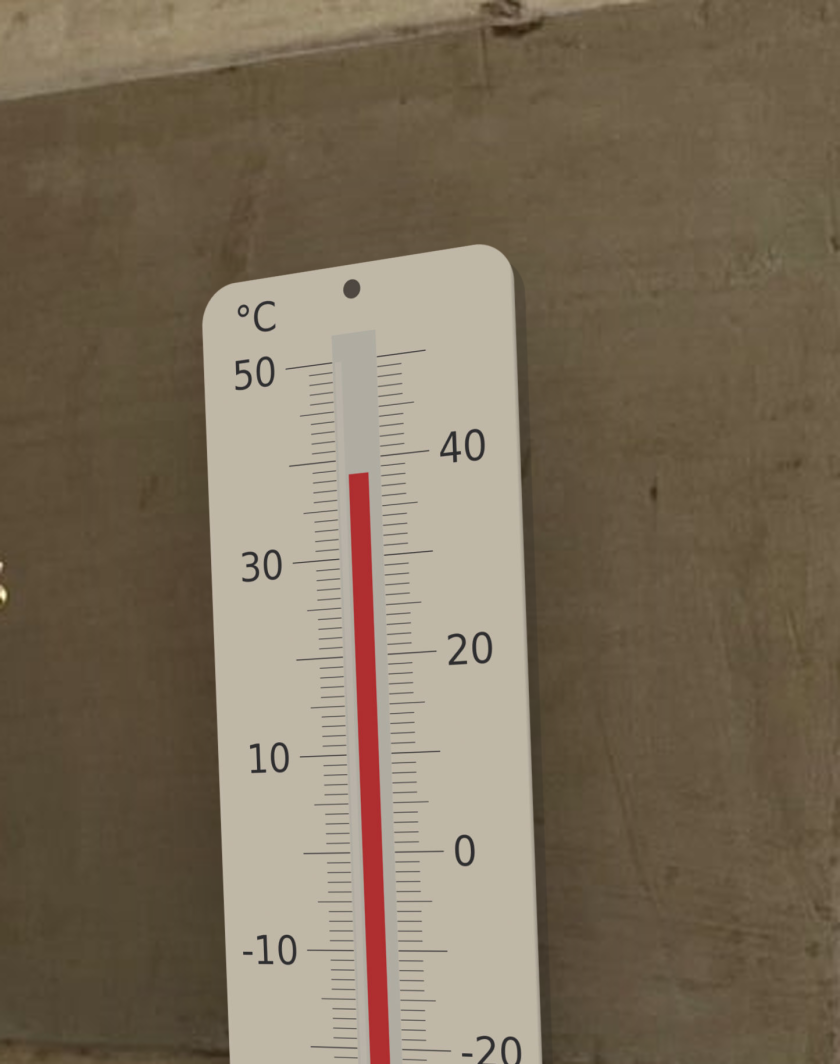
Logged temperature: 38.5 °C
